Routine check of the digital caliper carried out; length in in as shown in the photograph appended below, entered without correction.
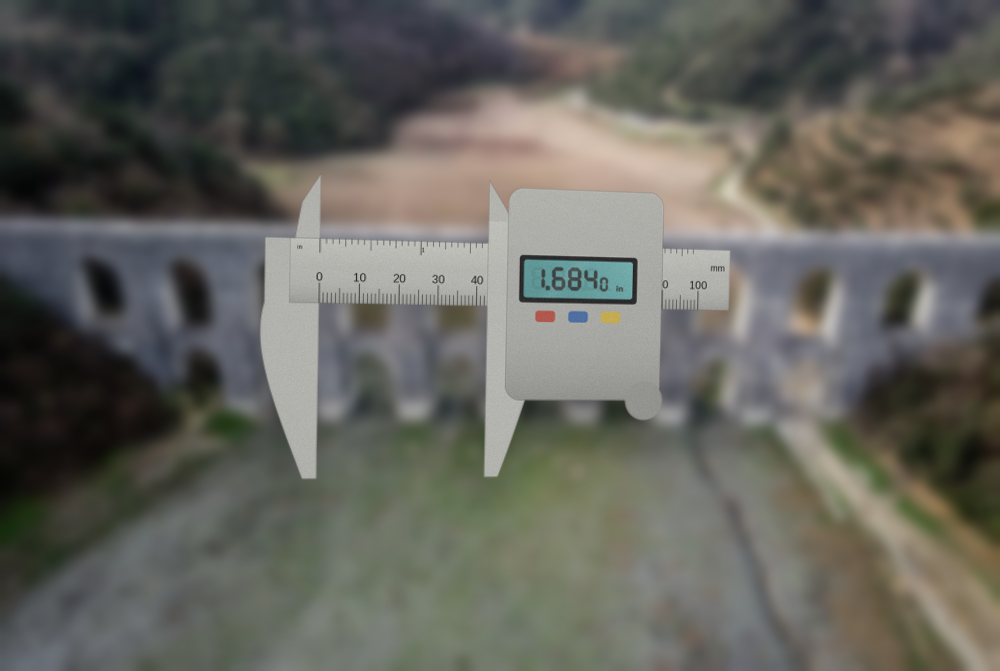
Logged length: 1.6840 in
